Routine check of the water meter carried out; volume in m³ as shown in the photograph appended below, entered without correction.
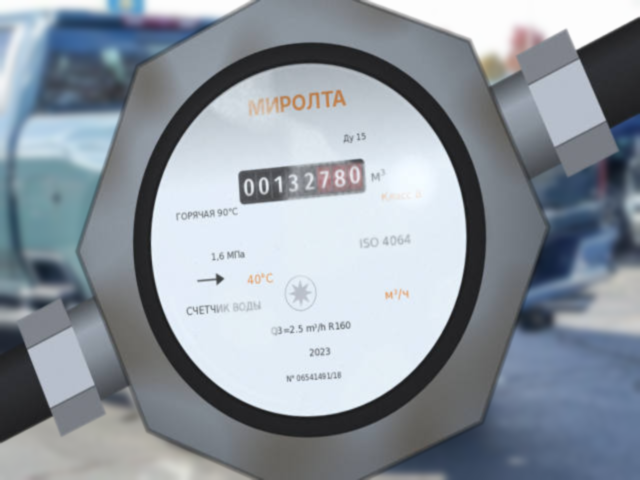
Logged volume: 132.780 m³
